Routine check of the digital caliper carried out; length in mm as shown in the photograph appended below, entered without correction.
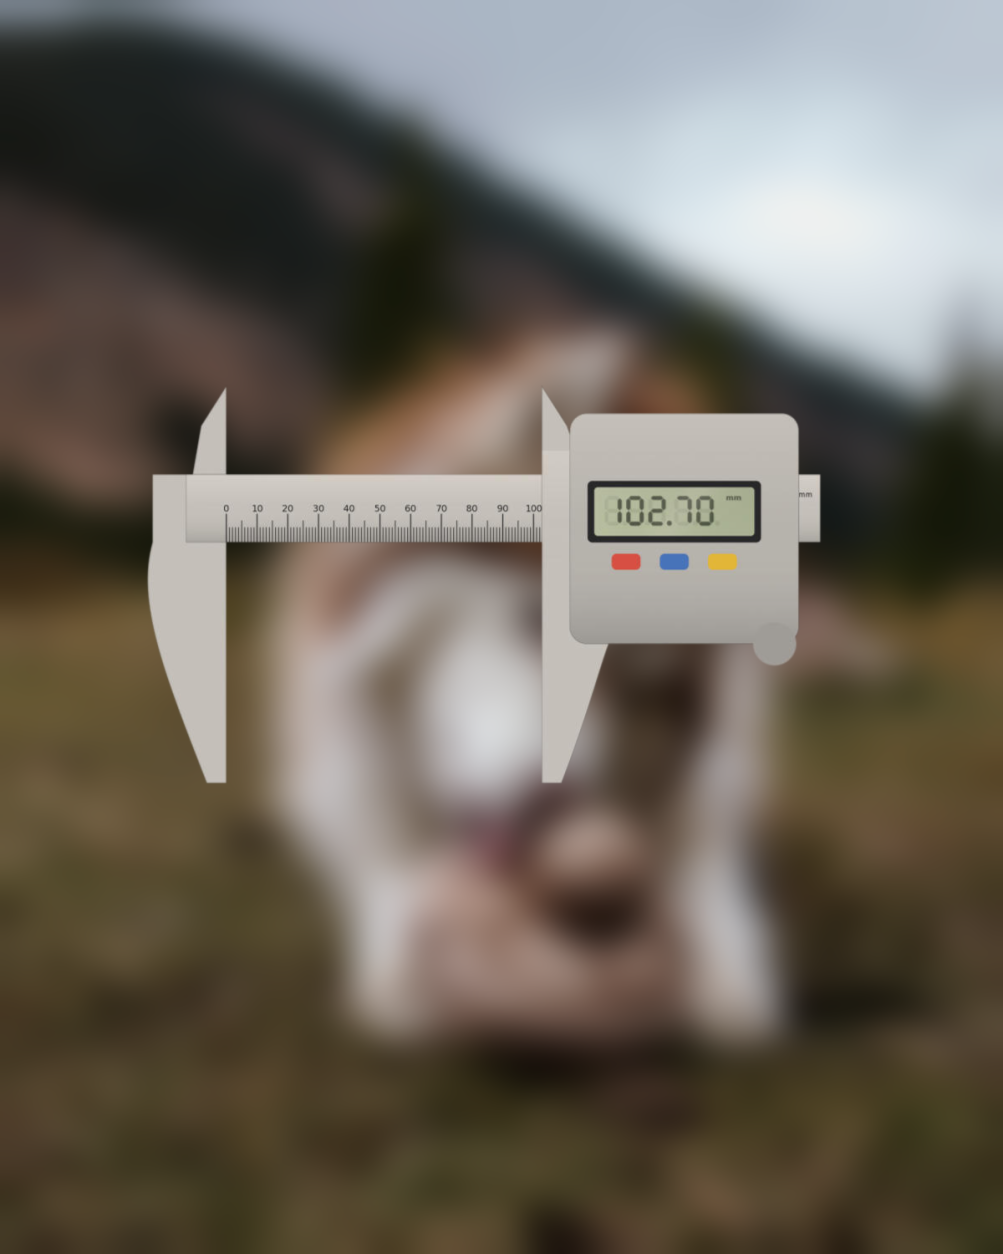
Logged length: 102.70 mm
